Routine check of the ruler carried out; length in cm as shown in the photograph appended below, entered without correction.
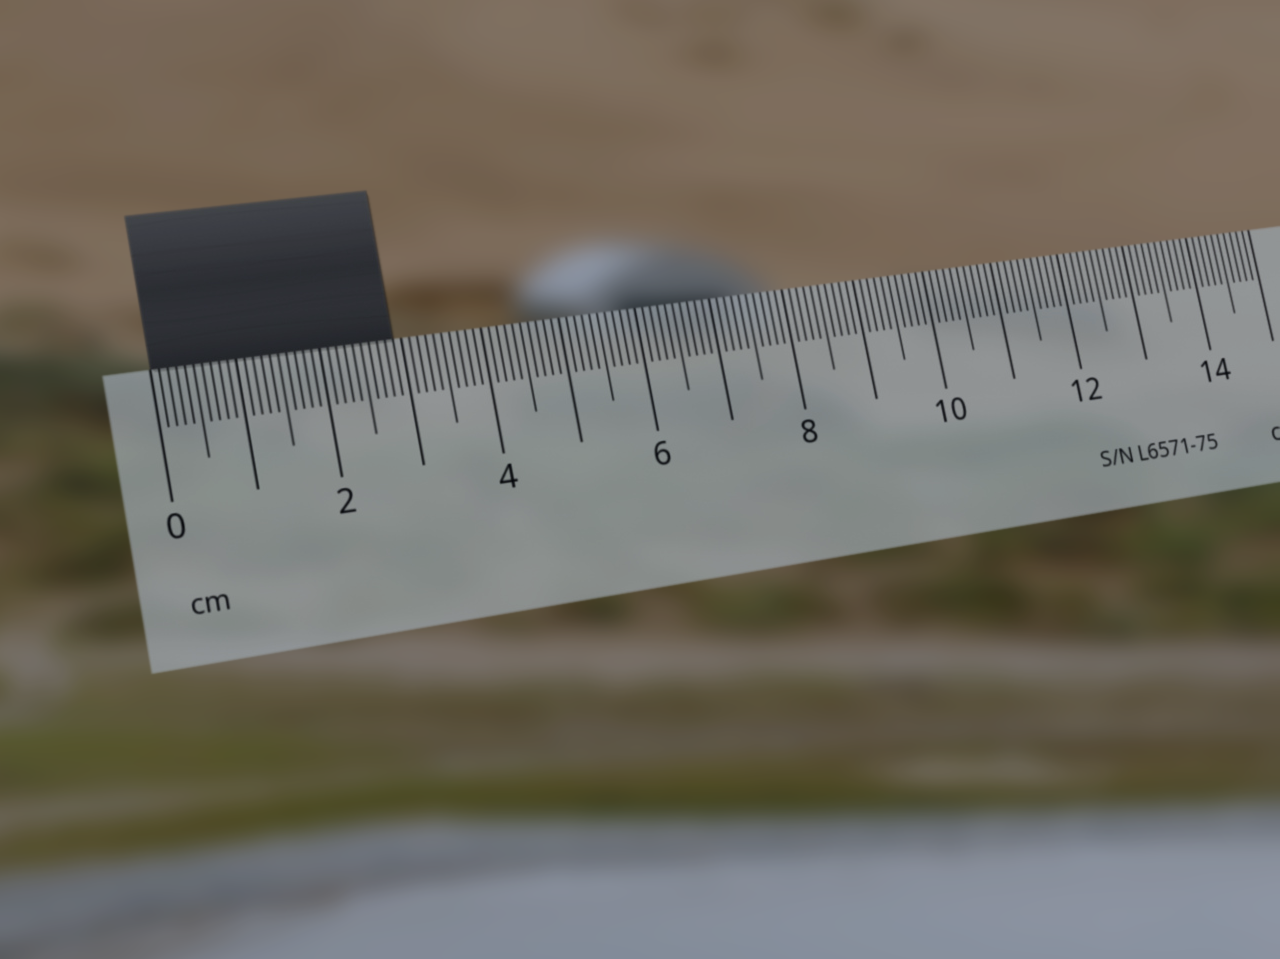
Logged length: 2.9 cm
